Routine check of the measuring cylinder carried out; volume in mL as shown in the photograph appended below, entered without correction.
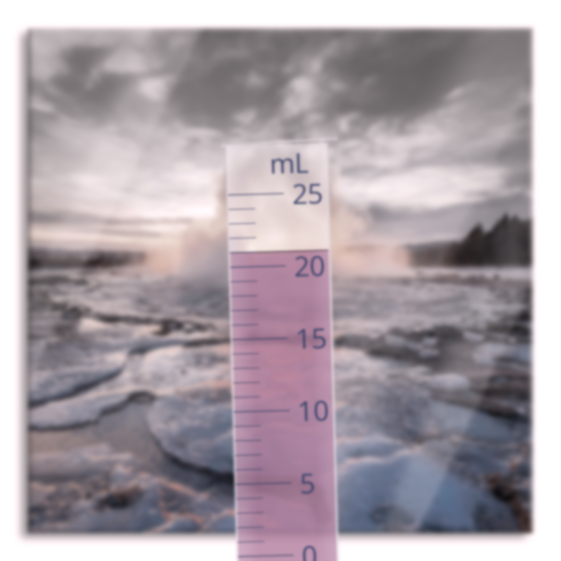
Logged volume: 21 mL
